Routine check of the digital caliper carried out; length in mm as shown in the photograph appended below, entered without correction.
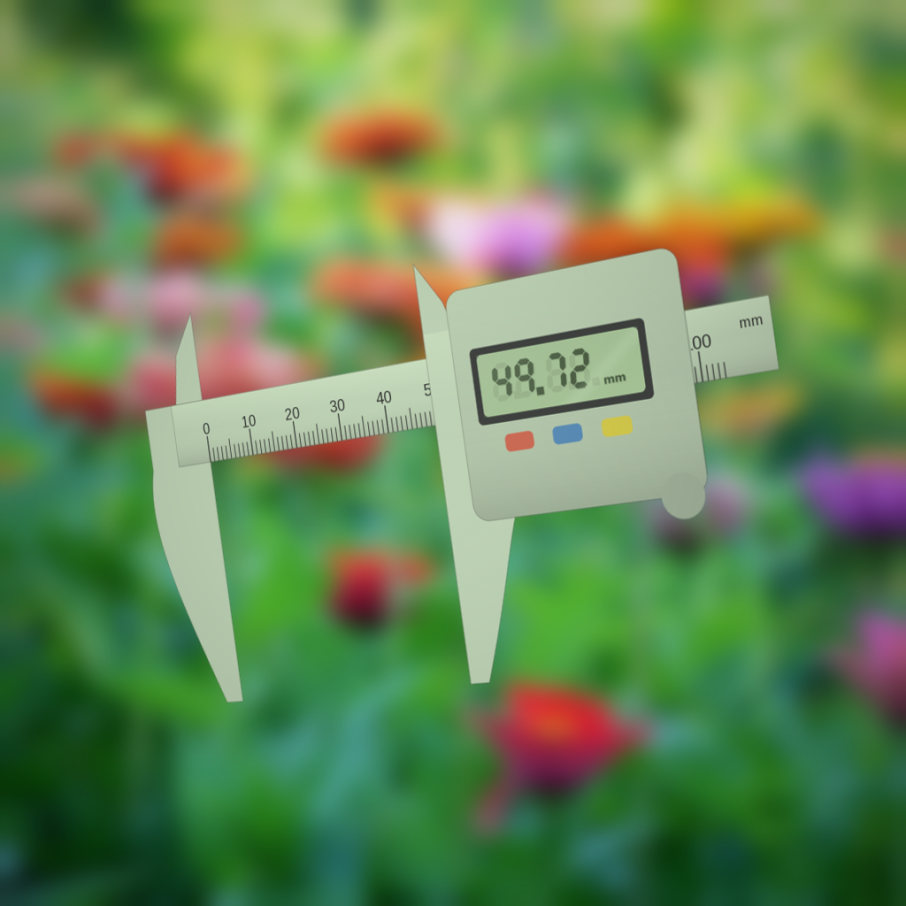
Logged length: 49.72 mm
